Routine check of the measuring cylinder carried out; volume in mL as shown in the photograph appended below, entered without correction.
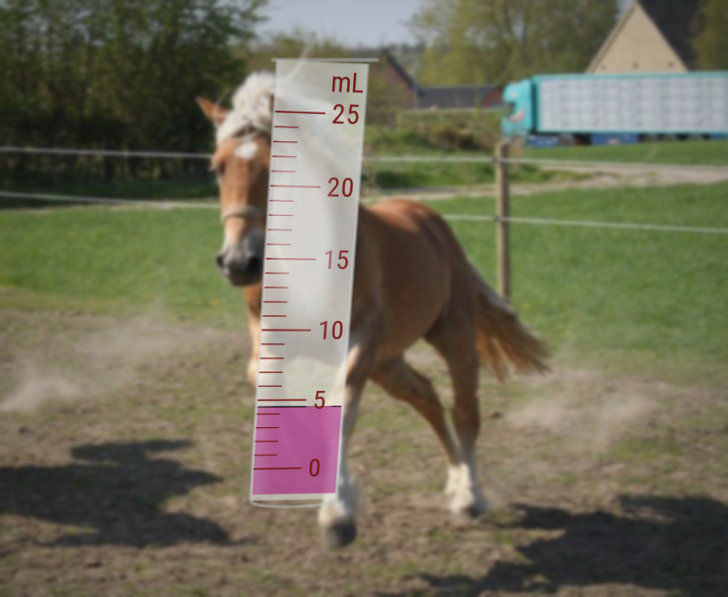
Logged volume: 4.5 mL
